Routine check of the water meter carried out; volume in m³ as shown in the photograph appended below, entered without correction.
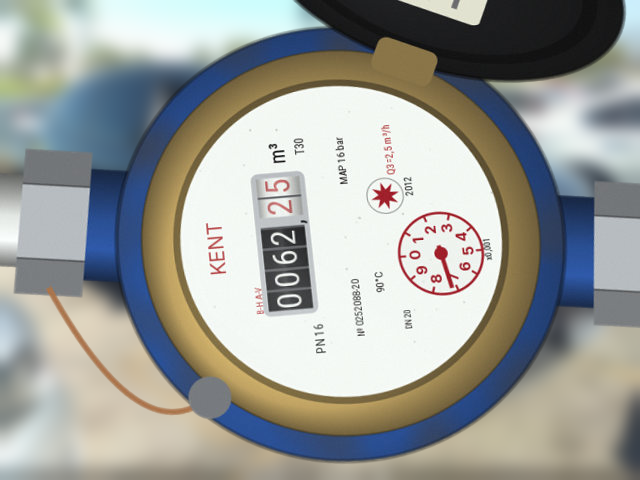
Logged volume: 62.257 m³
